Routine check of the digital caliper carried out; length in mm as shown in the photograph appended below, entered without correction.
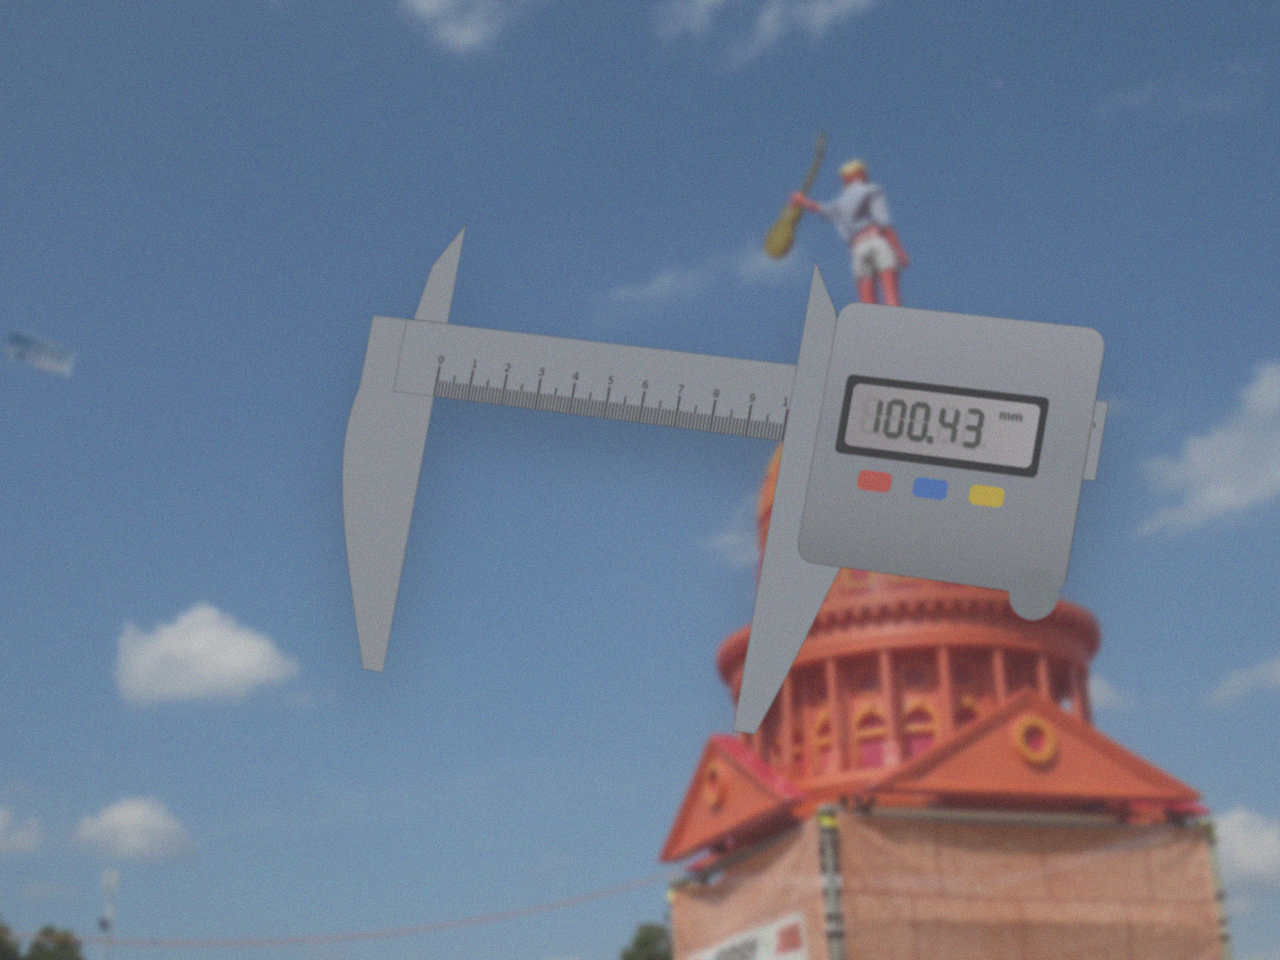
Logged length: 100.43 mm
